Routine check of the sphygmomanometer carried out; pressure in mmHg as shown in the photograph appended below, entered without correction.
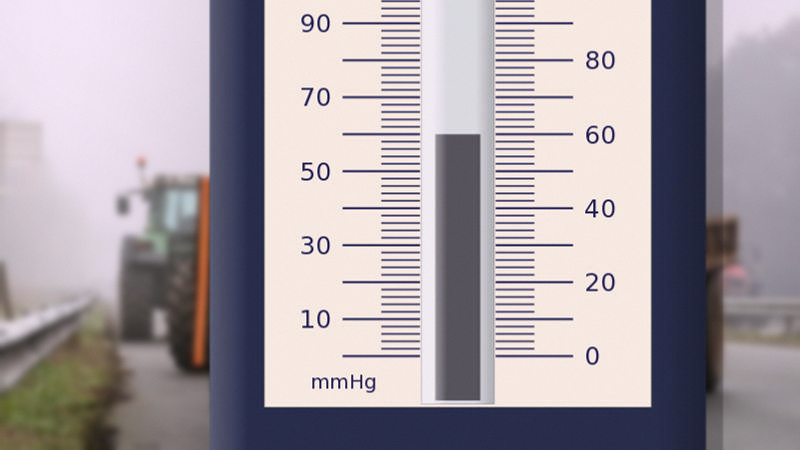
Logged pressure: 60 mmHg
